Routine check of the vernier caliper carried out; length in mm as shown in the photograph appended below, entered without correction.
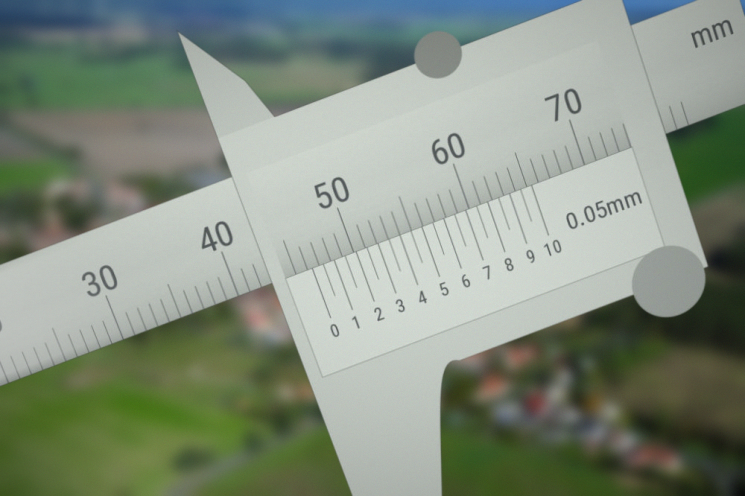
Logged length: 46.4 mm
